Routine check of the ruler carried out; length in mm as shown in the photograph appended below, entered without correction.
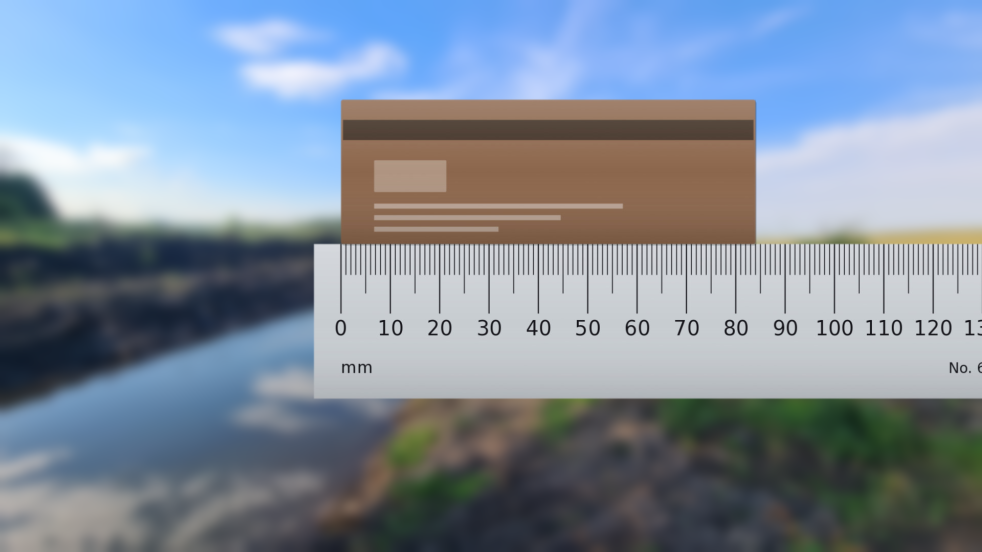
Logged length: 84 mm
